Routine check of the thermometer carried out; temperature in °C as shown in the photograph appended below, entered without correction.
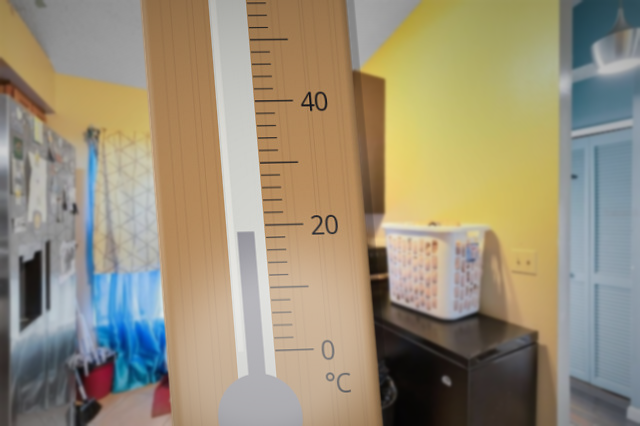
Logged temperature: 19 °C
